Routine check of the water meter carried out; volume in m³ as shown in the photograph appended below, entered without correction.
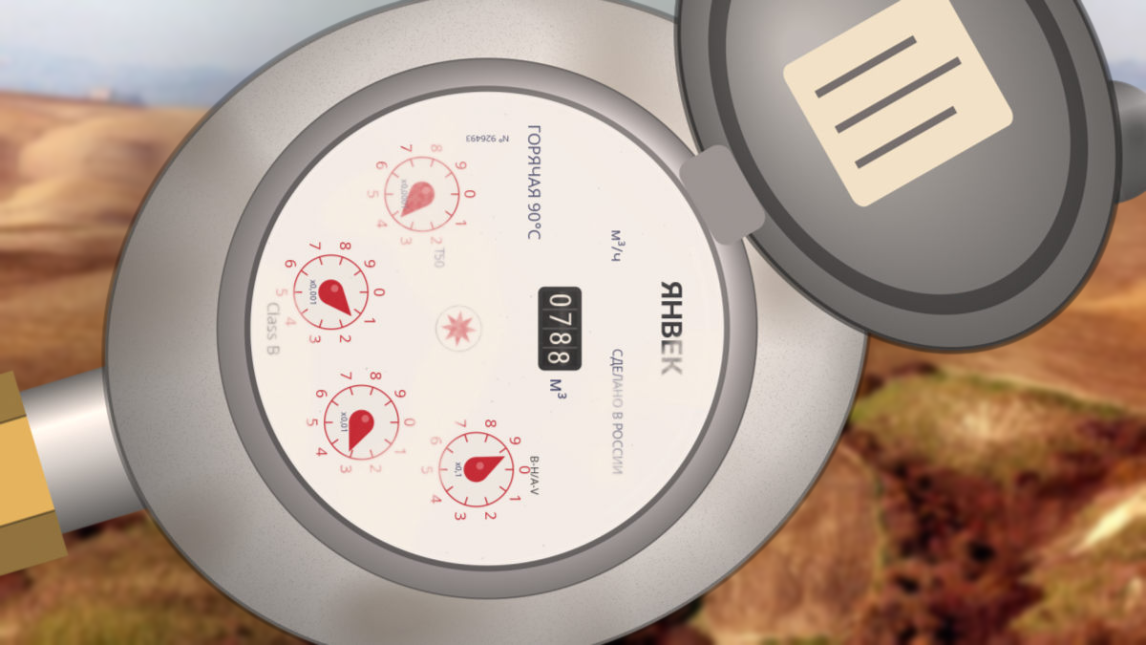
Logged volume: 787.9313 m³
